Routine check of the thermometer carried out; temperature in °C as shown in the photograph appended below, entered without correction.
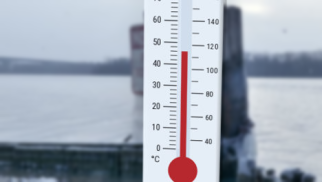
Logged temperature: 46 °C
